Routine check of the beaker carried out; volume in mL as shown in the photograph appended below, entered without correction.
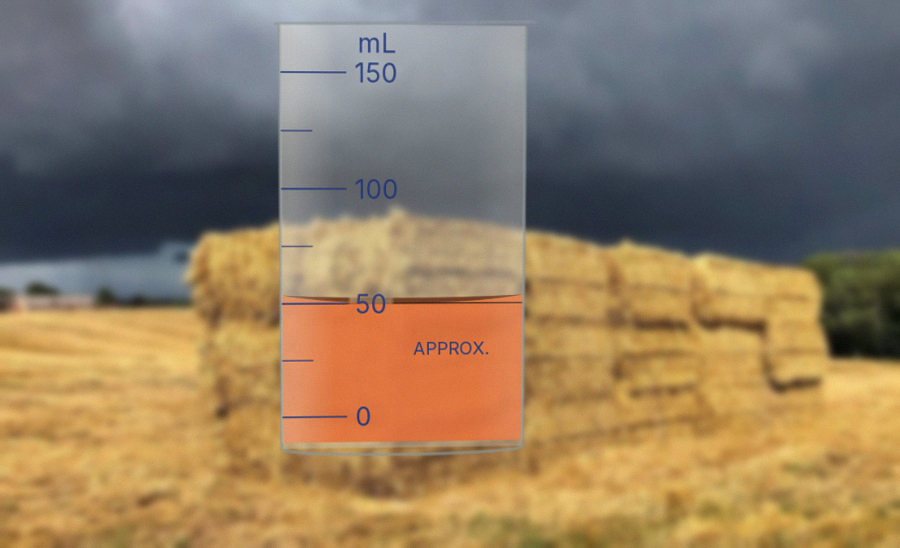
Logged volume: 50 mL
